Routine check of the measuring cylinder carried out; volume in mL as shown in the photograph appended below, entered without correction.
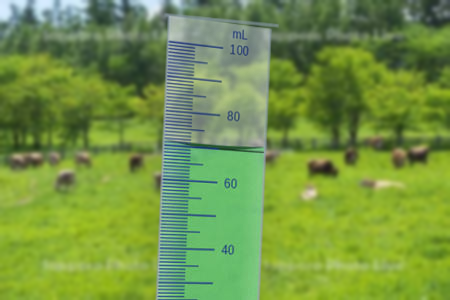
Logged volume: 70 mL
